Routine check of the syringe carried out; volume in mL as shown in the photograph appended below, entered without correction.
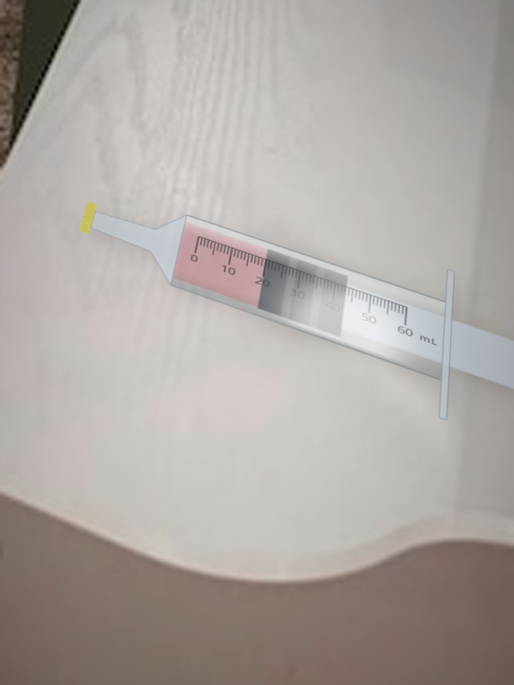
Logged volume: 20 mL
